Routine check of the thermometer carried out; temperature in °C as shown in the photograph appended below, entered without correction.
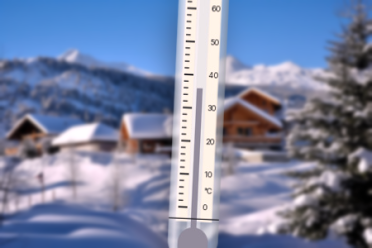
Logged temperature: 36 °C
